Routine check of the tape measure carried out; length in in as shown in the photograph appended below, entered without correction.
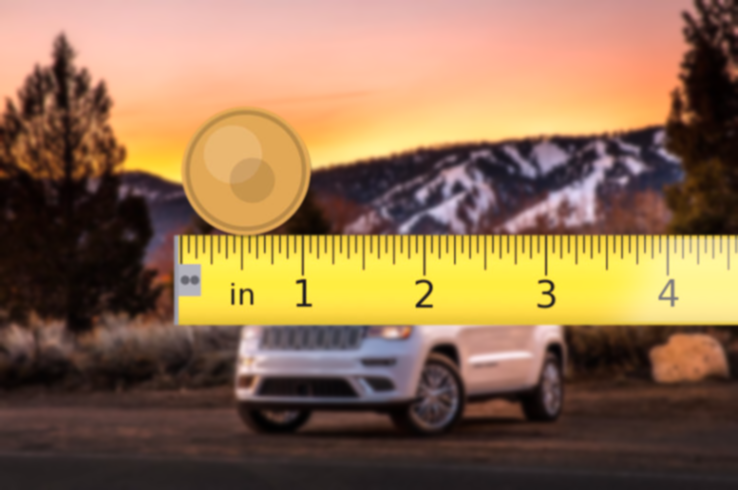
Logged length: 1.0625 in
